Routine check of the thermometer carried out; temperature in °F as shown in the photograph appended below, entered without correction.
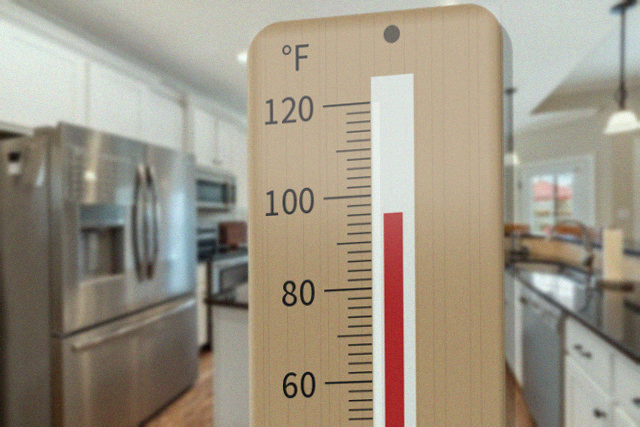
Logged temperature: 96 °F
